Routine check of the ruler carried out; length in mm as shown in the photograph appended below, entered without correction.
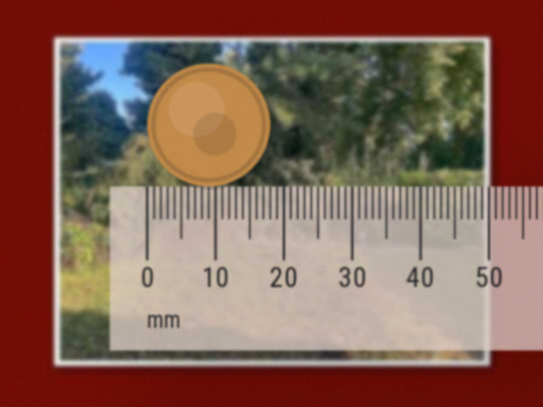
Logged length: 18 mm
